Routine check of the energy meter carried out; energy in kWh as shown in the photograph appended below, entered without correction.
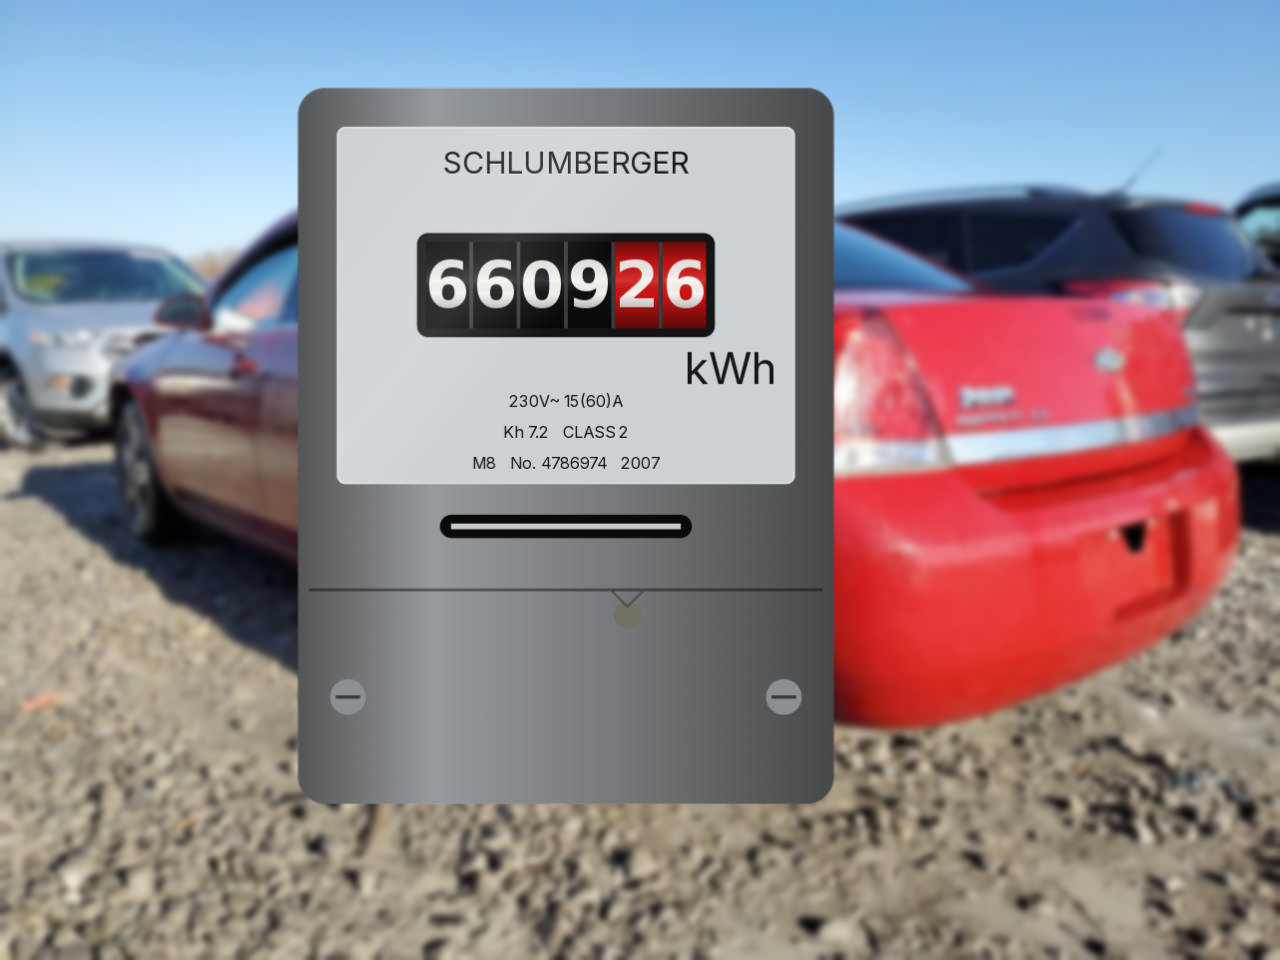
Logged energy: 6609.26 kWh
